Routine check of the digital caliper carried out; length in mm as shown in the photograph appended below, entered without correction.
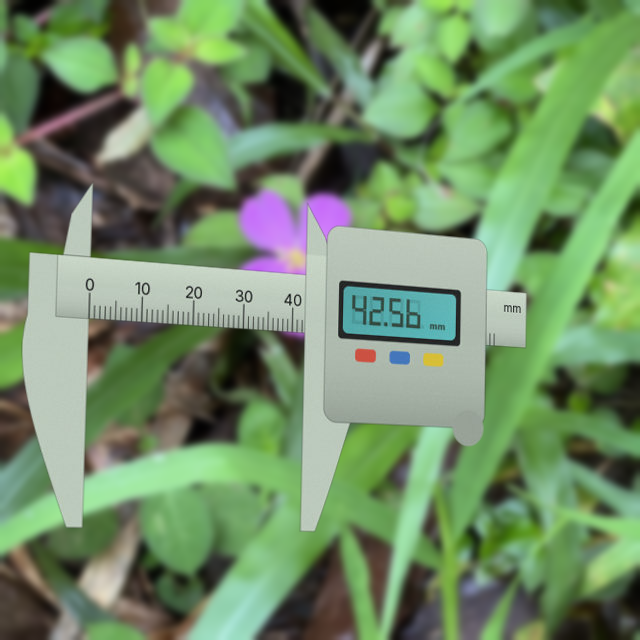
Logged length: 42.56 mm
